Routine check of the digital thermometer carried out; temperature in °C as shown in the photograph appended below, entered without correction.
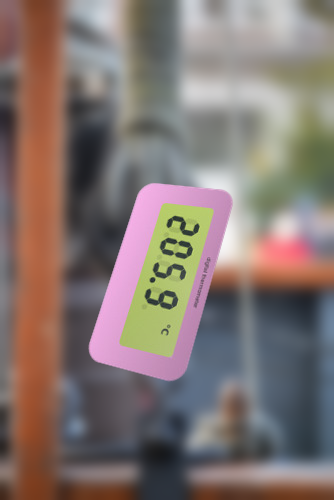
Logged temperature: 205.9 °C
